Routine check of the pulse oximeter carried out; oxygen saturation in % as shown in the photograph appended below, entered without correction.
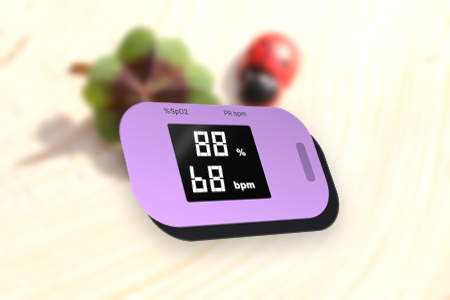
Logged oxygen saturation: 88 %
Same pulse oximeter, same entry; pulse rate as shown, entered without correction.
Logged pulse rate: 68 bpm
